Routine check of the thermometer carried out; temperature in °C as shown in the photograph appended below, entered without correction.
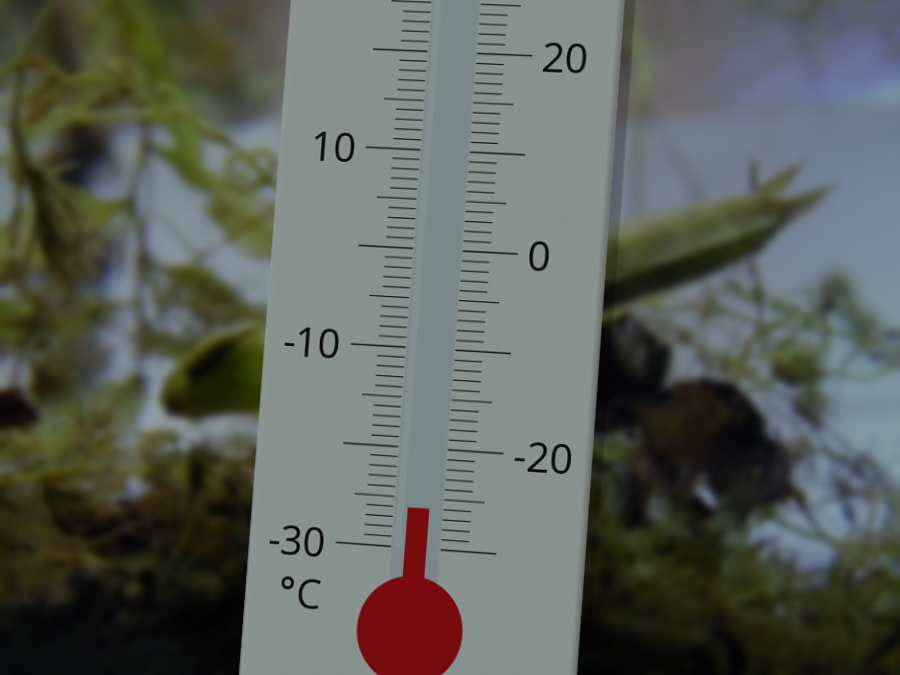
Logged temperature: -26 °C
